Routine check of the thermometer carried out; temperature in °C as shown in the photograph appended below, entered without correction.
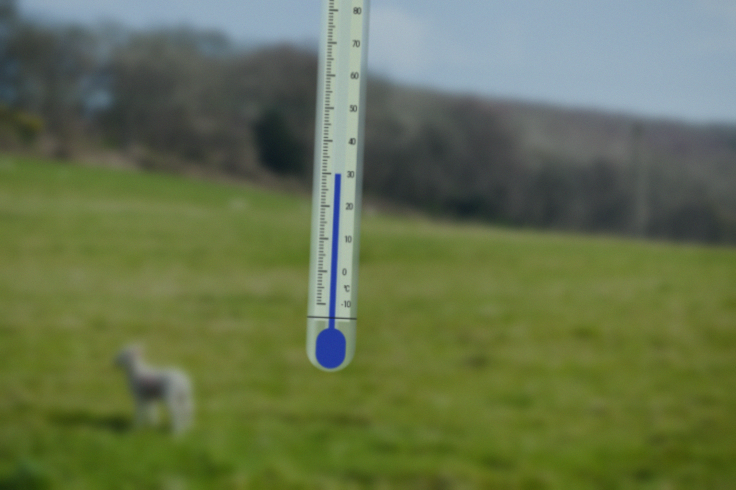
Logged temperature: 30 °C
